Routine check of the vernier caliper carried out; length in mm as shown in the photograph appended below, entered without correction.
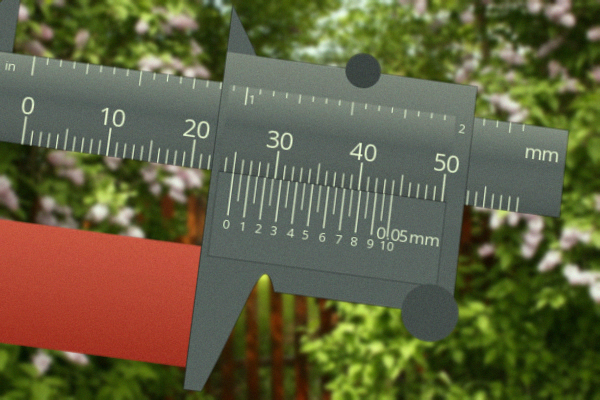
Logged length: 25.0 mm
